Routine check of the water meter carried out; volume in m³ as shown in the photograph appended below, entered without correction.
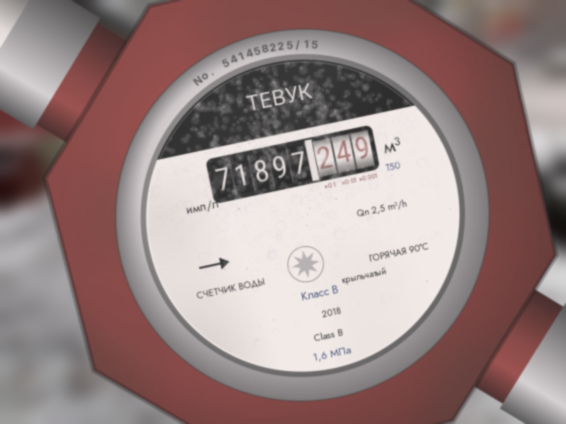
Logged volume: 71897.249 m³
